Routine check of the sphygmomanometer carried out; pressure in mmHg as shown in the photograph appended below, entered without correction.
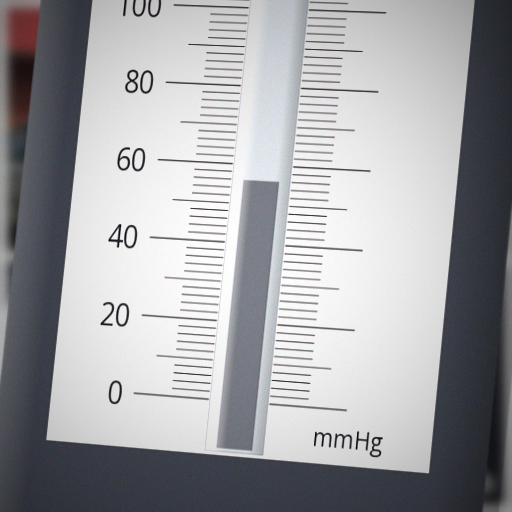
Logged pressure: 56 mmHg
